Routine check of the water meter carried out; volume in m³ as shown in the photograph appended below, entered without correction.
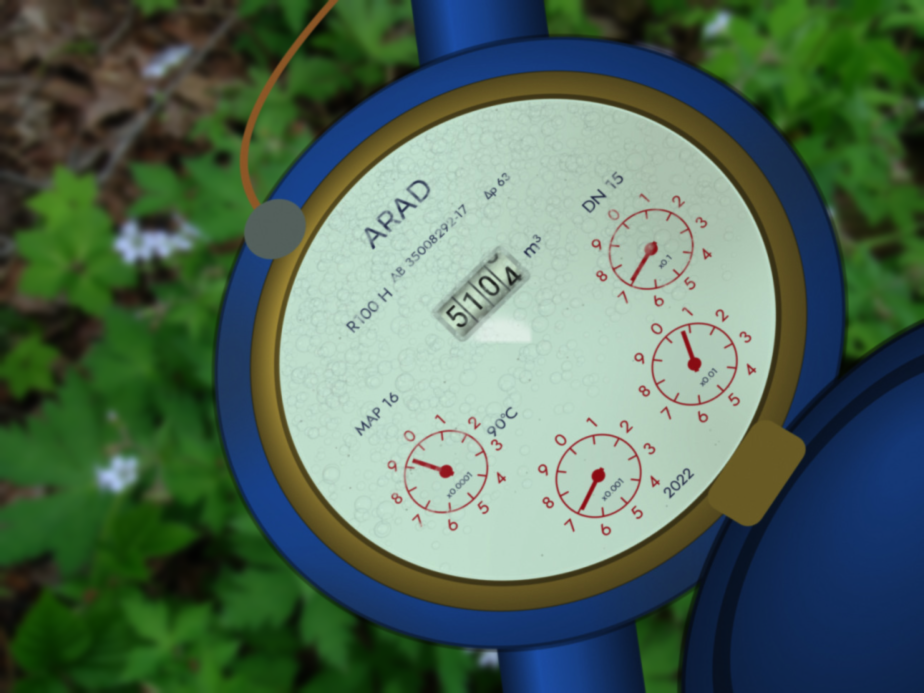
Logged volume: 5103.7069 m³
